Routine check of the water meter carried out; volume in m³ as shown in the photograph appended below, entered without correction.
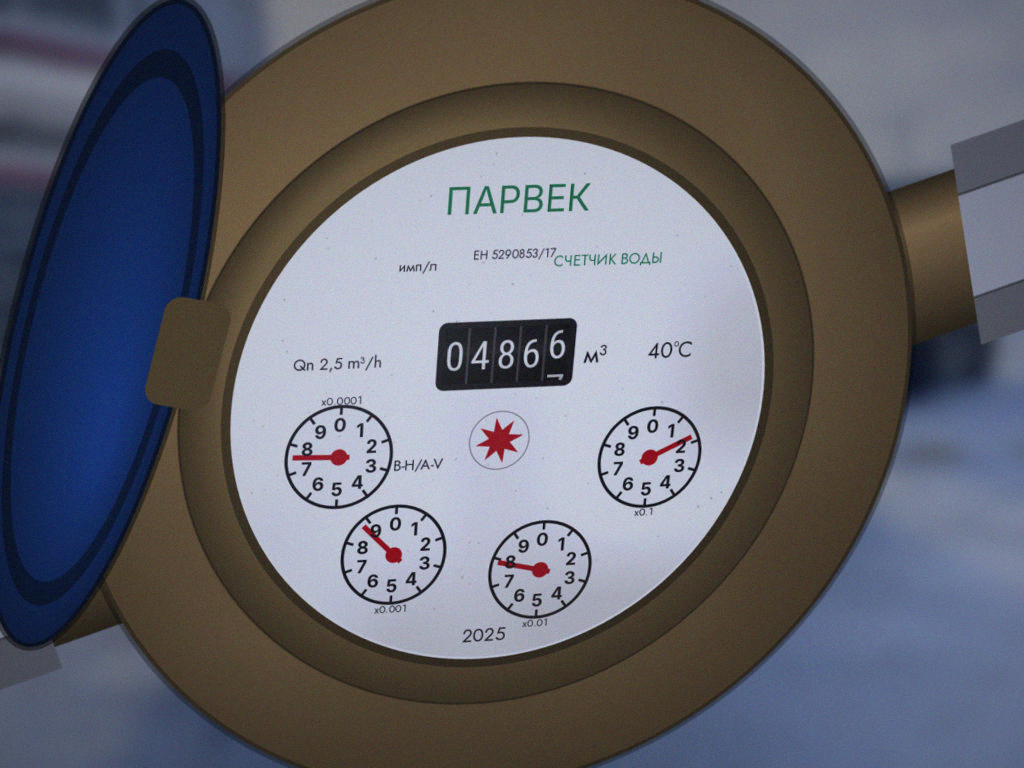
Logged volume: 4866.1787 m³
